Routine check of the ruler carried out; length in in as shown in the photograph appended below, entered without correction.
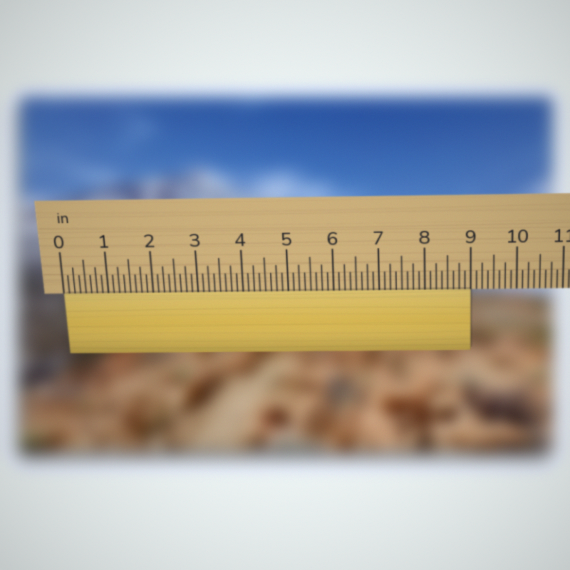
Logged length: 9 in
